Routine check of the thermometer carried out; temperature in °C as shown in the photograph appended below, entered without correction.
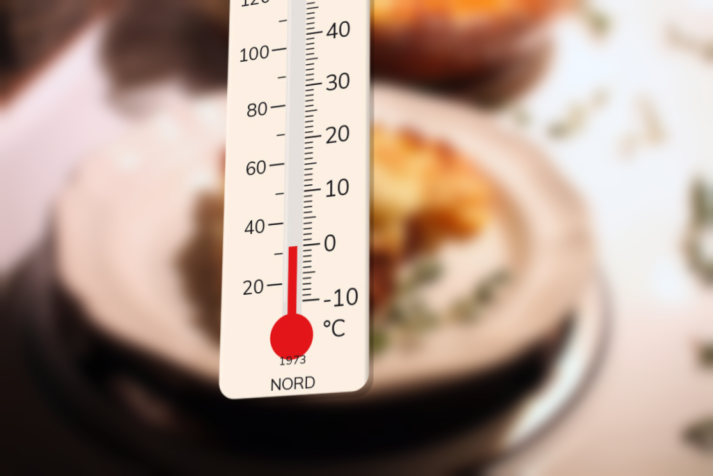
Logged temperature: 0 °C
